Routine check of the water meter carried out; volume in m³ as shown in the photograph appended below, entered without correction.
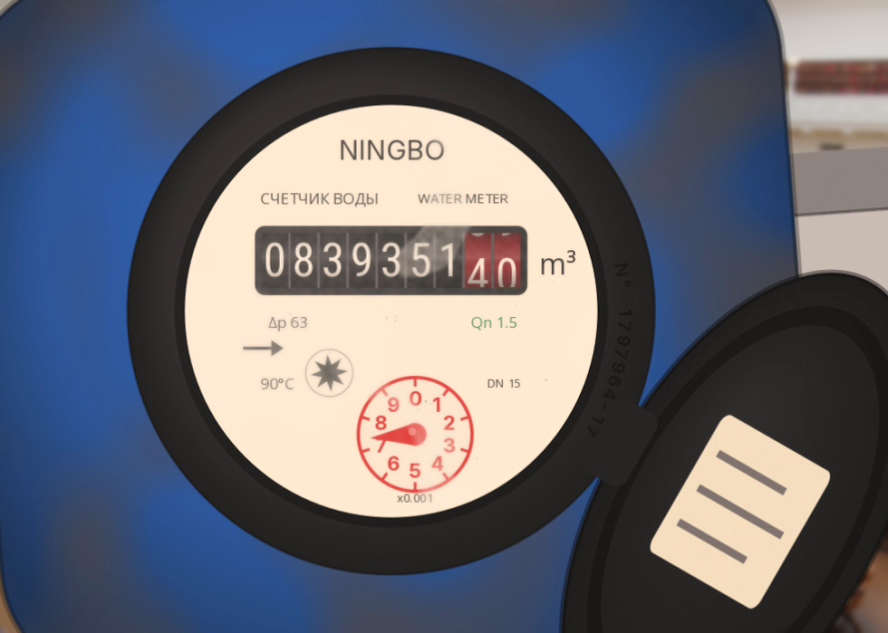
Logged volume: 839351.397 m³
